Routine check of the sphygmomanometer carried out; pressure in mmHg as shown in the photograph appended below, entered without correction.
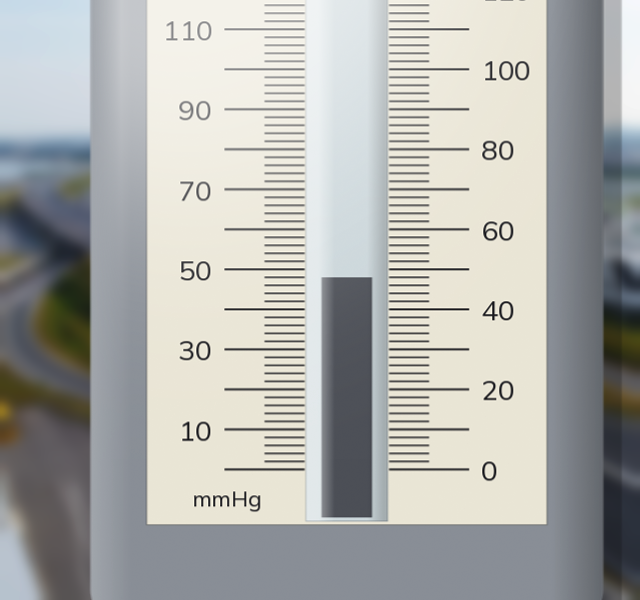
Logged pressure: 48 mmHg
